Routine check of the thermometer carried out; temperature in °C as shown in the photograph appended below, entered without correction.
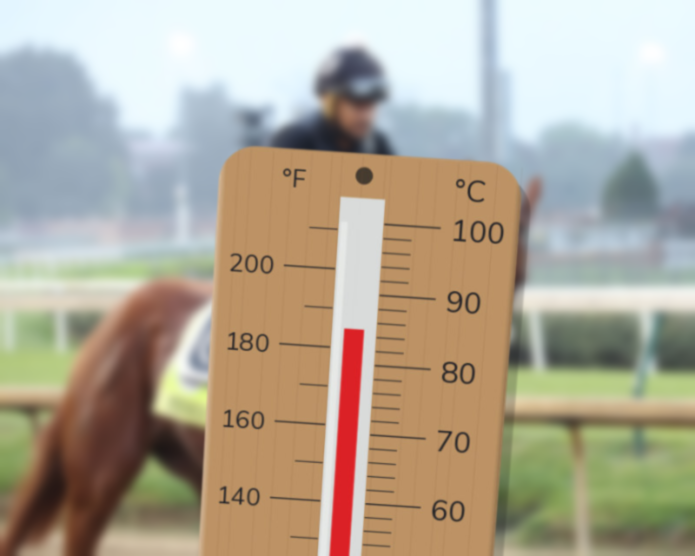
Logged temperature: 85 °C
